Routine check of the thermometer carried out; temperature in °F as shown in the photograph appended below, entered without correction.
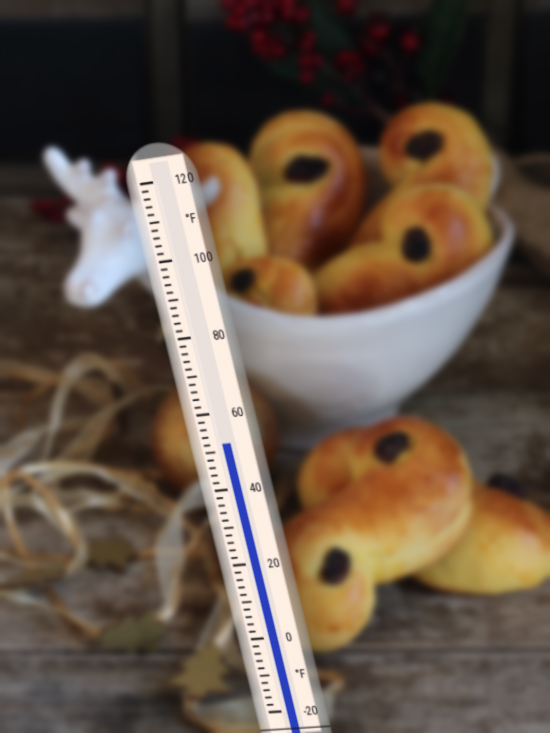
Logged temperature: 52 °F
